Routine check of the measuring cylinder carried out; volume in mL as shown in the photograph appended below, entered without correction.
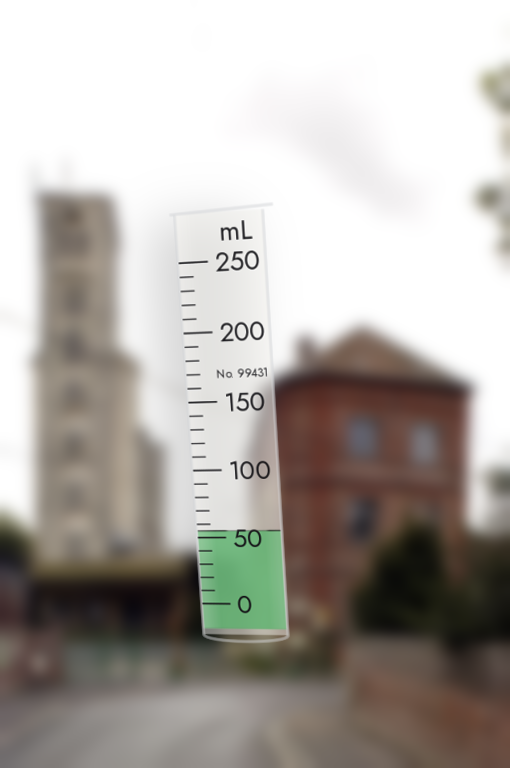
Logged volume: 55 mL
